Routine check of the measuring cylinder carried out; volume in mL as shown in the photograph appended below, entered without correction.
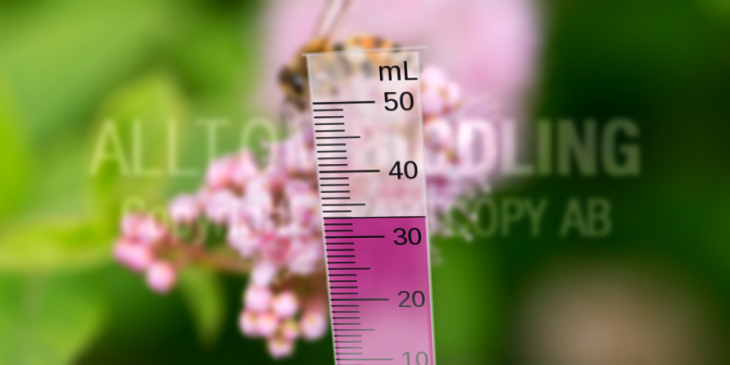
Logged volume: 33 mL
